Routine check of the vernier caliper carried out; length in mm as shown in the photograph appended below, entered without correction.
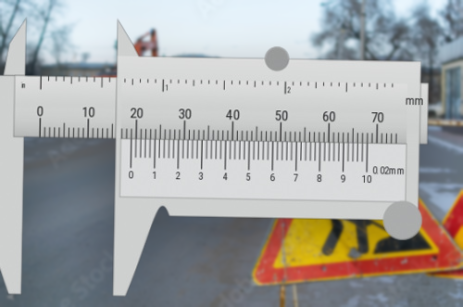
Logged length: 19.0 mm
